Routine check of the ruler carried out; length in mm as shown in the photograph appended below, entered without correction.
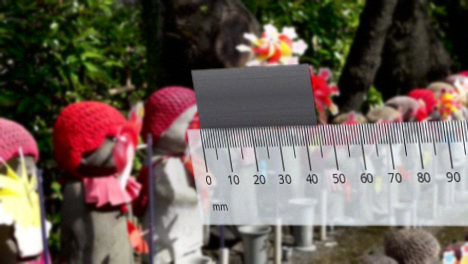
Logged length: 45 mm
